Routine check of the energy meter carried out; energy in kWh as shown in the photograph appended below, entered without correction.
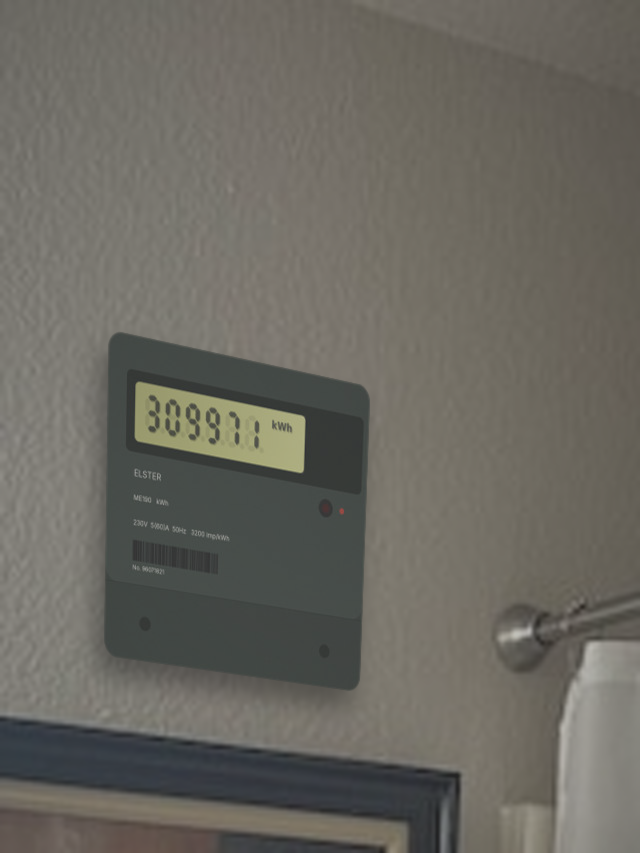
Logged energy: 309971 kWh
